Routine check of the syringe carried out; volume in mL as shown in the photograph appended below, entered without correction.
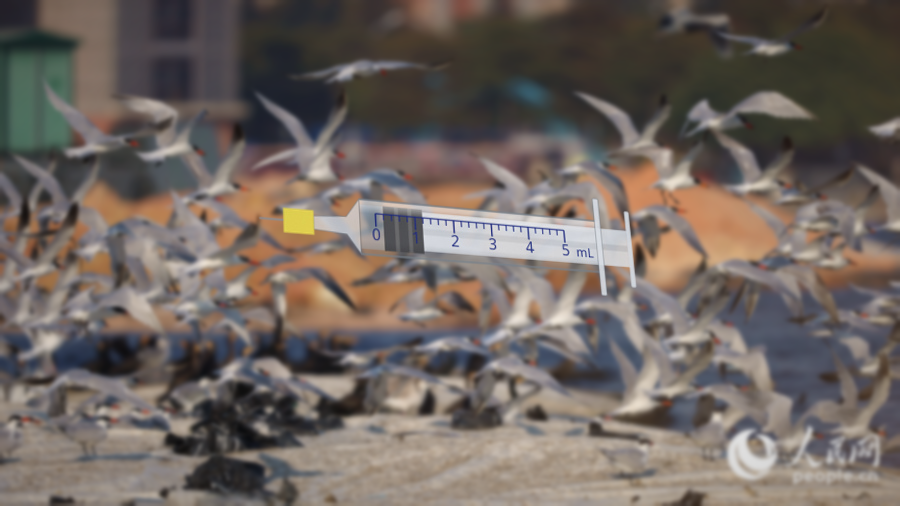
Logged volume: 0.2 mL
